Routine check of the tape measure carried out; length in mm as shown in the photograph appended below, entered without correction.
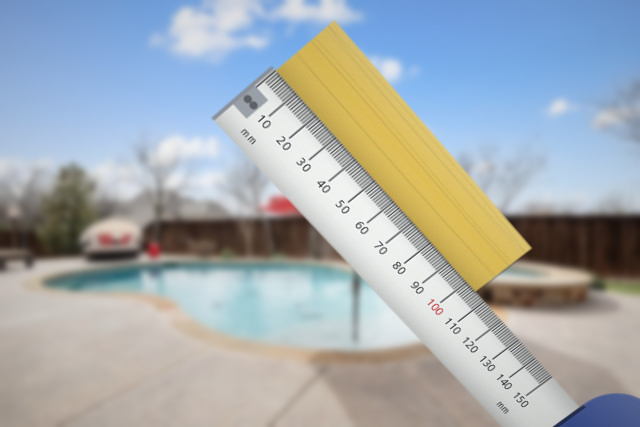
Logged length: 105 mm
